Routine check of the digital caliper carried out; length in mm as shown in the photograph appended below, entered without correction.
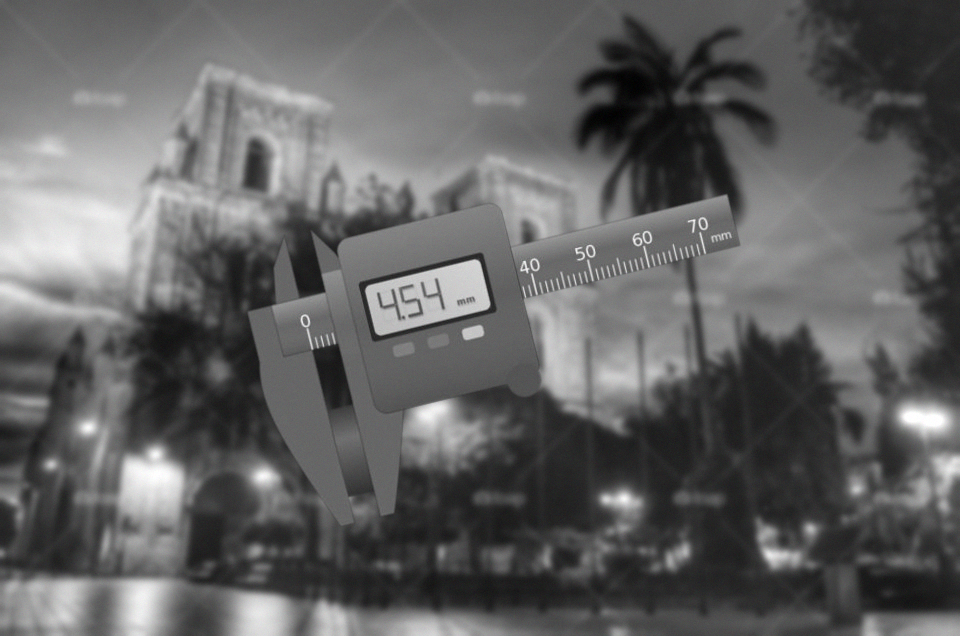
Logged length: 4.54 mm
